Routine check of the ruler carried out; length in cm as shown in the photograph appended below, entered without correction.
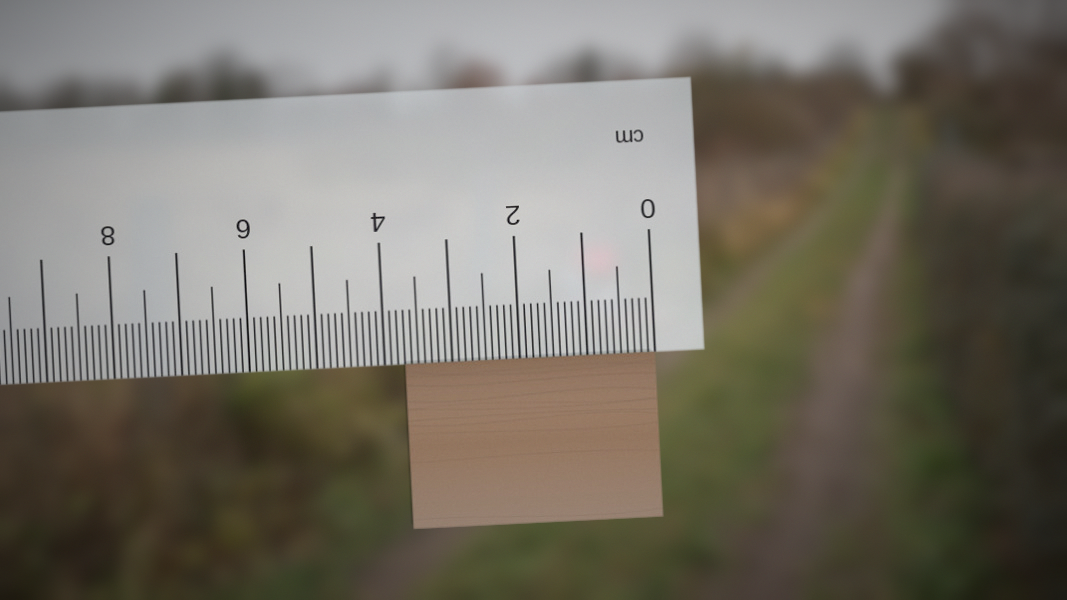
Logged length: 3.7 cm
